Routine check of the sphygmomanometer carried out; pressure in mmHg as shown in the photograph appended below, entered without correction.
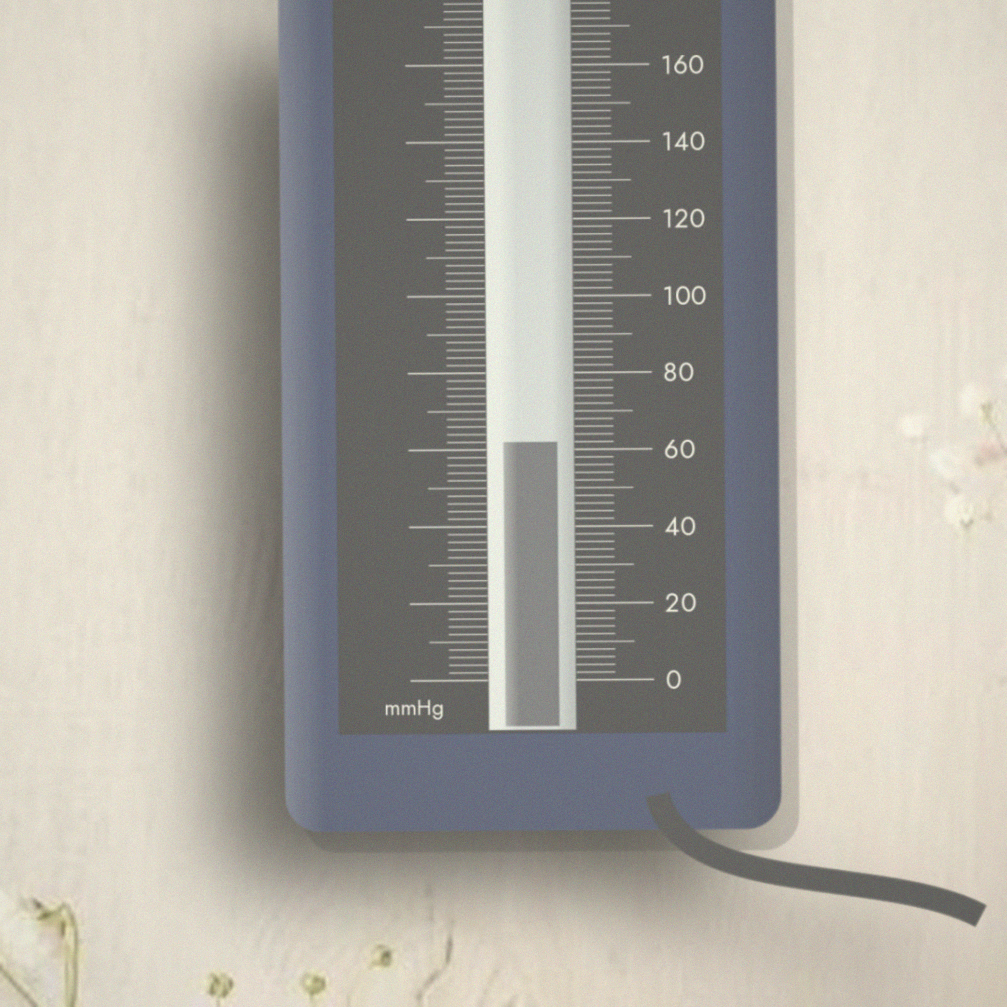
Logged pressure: 62 mmHg
